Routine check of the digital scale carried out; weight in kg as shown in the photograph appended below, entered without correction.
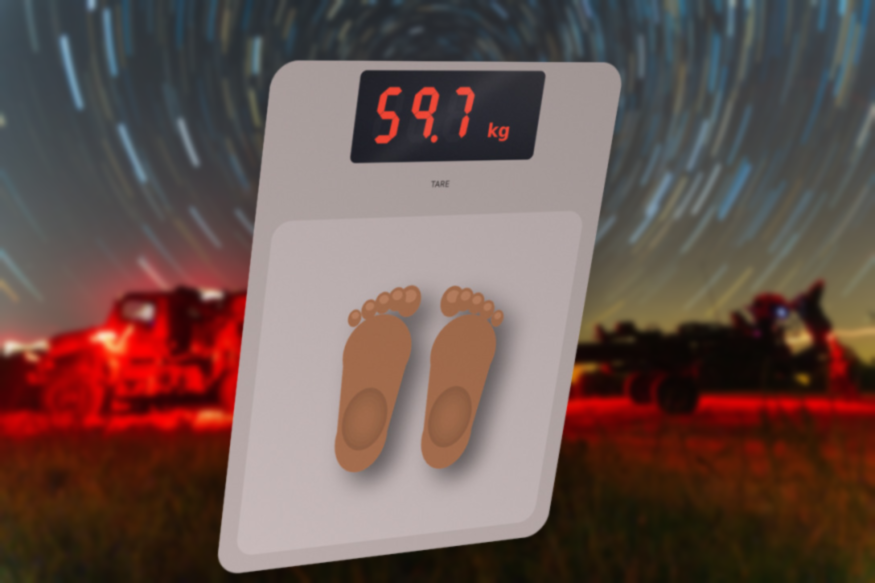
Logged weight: 59.7 kg
